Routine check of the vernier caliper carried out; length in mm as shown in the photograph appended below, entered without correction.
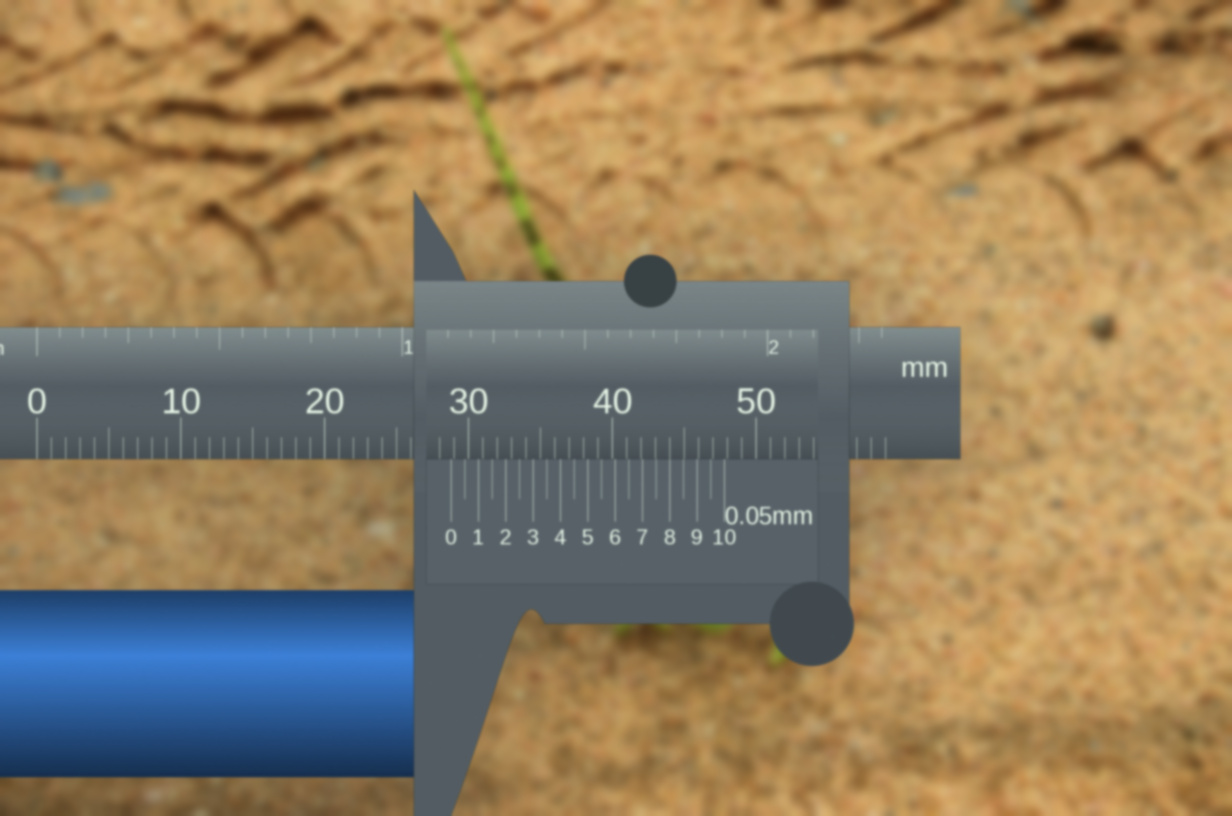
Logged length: 28.8 mm
